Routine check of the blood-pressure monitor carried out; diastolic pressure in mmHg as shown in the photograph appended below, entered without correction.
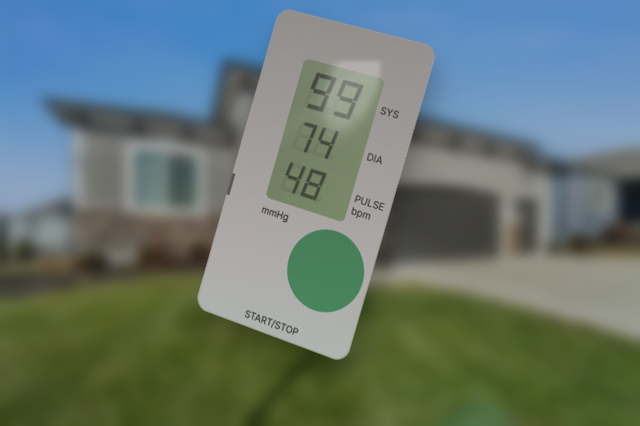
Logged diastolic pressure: 74 mmHg
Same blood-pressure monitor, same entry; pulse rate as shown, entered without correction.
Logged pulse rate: 48 bpm
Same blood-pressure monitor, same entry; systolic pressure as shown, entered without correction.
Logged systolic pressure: 99 mmHg
